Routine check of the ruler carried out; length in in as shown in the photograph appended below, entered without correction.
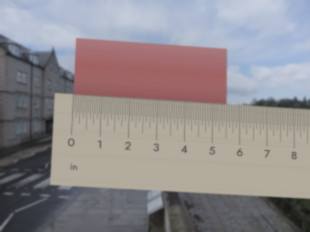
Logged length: 5.5 in
